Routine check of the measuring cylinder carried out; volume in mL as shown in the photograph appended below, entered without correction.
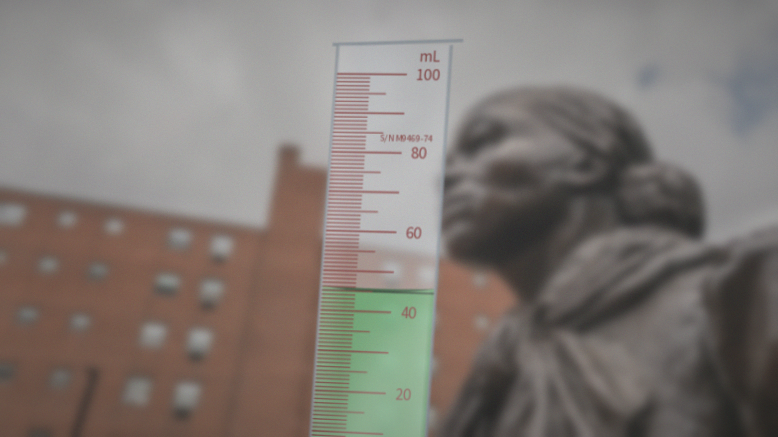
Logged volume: 45 mL
